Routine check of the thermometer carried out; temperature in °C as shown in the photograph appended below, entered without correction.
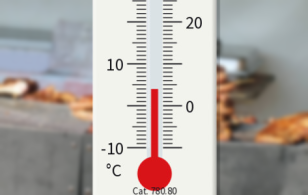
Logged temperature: 4 °C
